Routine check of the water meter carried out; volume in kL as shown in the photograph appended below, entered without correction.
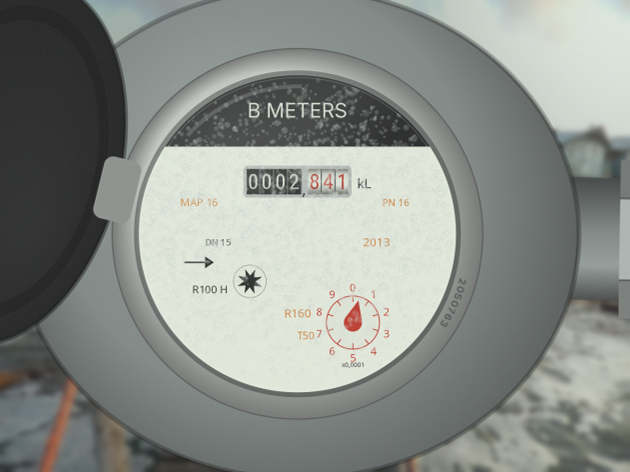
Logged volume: 2.8410 kL
